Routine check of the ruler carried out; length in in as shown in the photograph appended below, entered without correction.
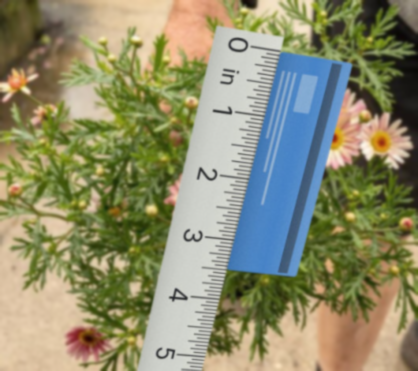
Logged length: 3.5 in
